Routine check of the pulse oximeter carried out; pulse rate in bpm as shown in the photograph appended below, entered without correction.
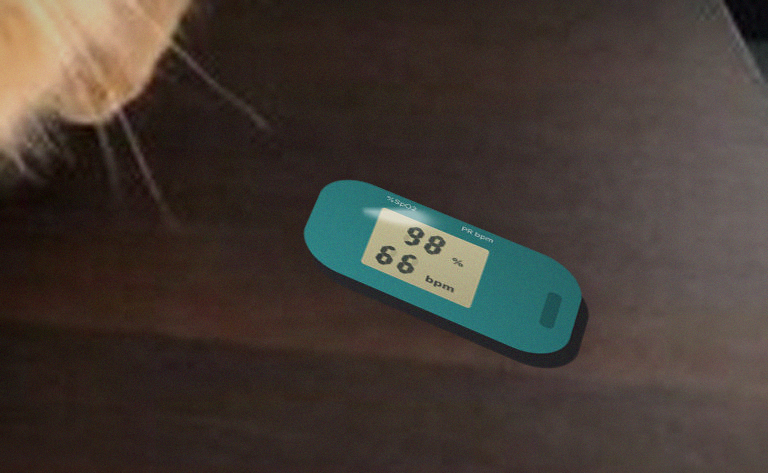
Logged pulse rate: 66 bpm
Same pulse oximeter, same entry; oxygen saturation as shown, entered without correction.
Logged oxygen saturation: 98 %
